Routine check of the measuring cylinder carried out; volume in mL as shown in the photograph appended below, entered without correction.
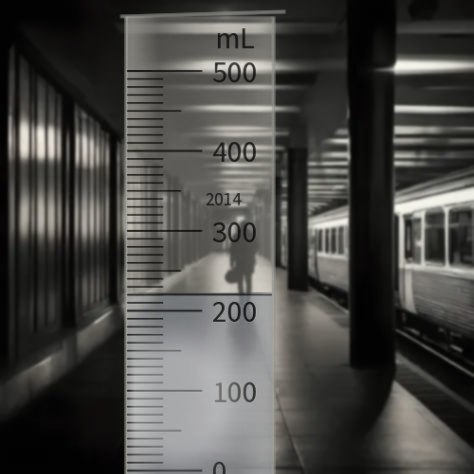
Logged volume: 220 mL
